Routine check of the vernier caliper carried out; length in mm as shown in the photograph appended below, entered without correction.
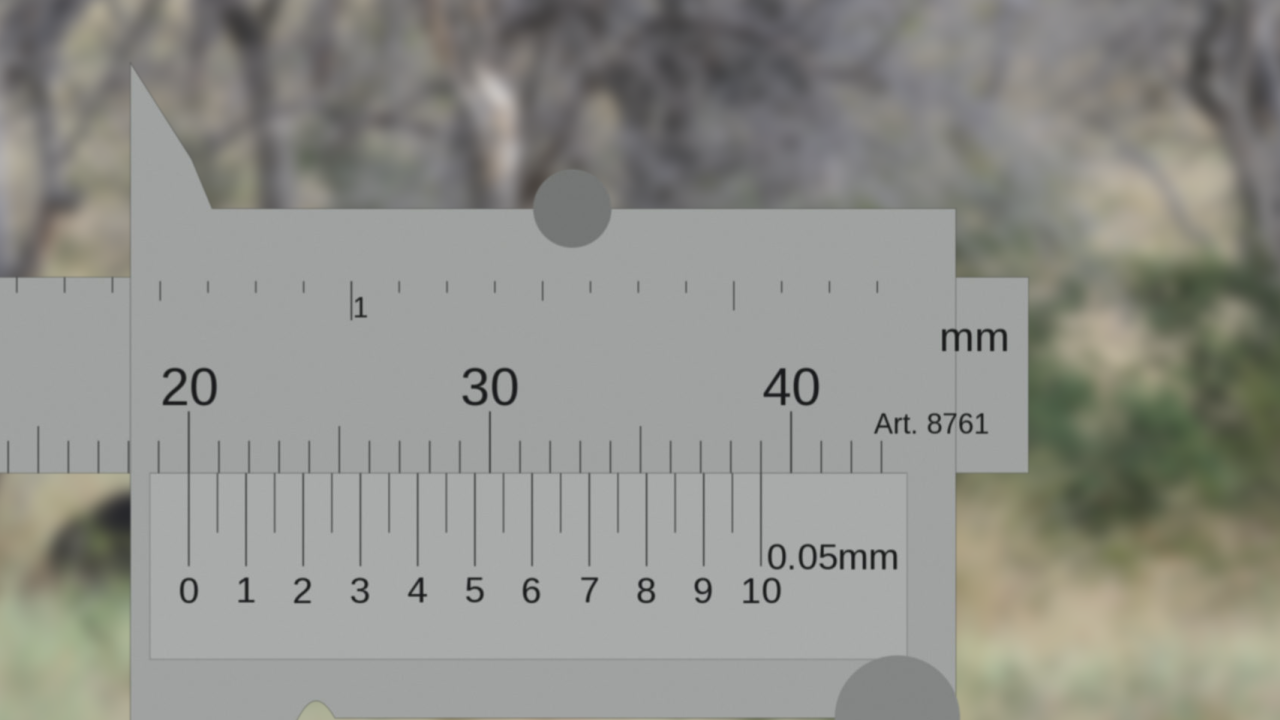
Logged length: 20.00 mm
